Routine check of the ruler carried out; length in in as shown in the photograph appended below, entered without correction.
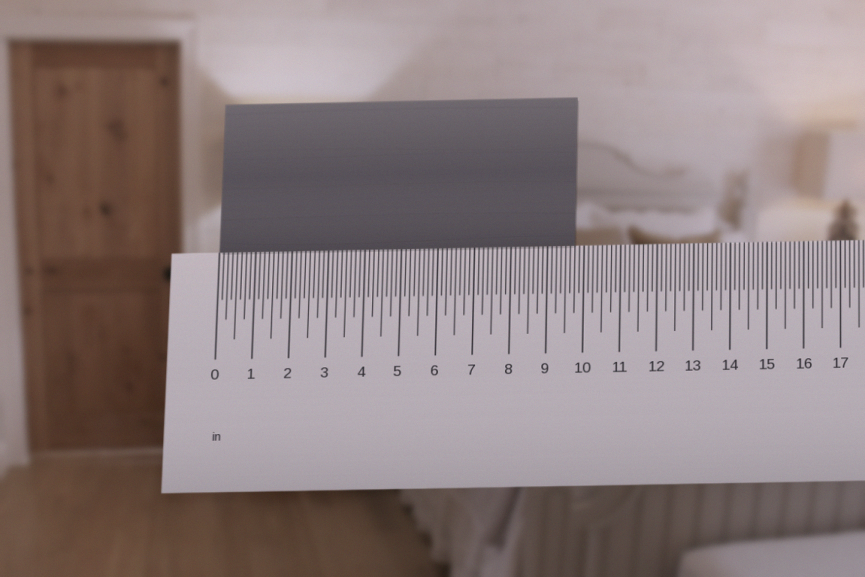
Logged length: 9.75 in
